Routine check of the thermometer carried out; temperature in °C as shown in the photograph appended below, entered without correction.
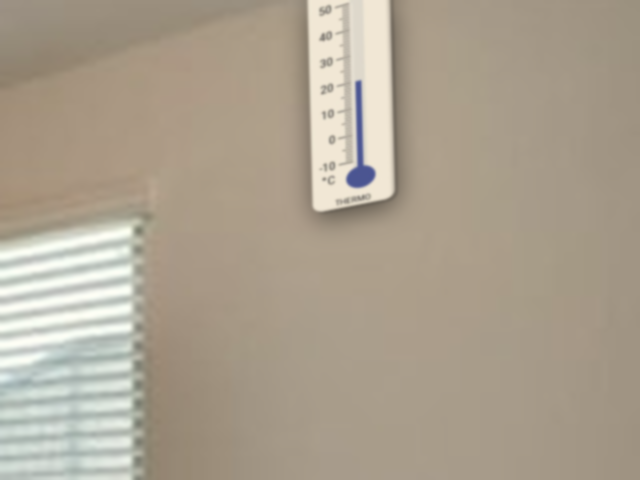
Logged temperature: 20 °C
